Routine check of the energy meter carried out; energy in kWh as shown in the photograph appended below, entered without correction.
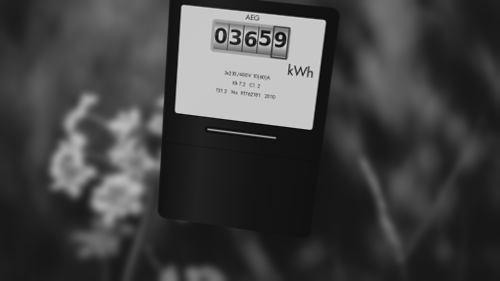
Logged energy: 365.9 kWh
